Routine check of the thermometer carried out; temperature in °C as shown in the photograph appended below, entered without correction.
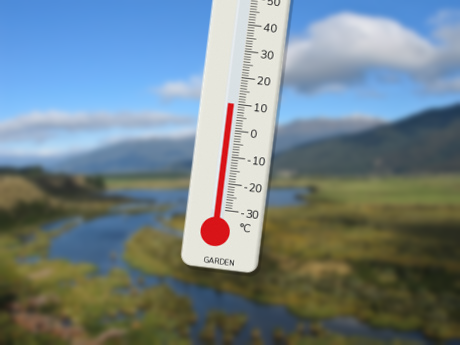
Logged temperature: 10 °C
